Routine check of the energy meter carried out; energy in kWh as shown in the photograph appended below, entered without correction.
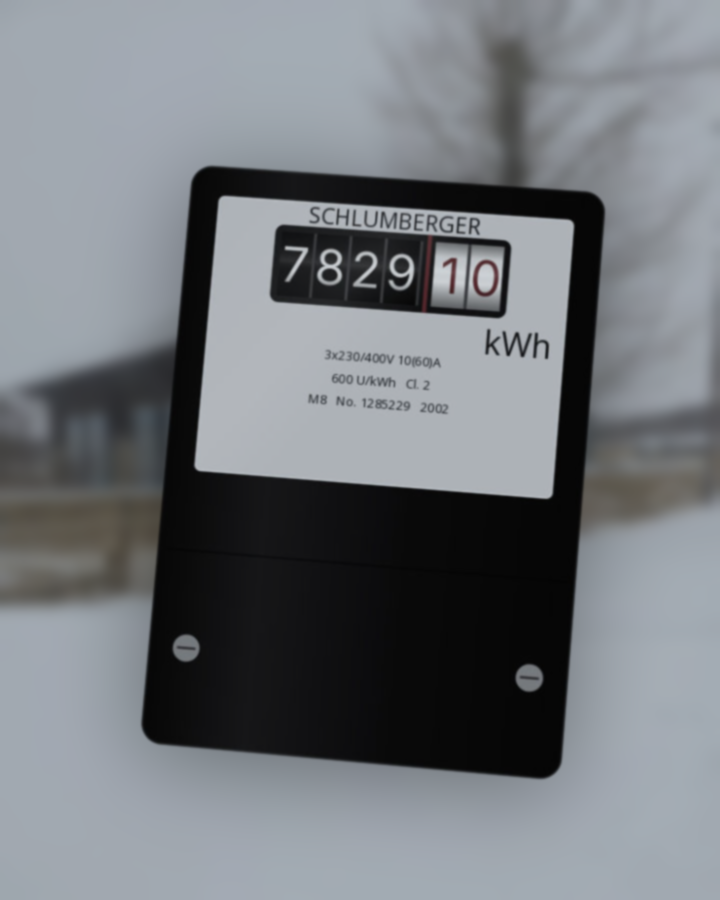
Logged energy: 7829.10 kWh
